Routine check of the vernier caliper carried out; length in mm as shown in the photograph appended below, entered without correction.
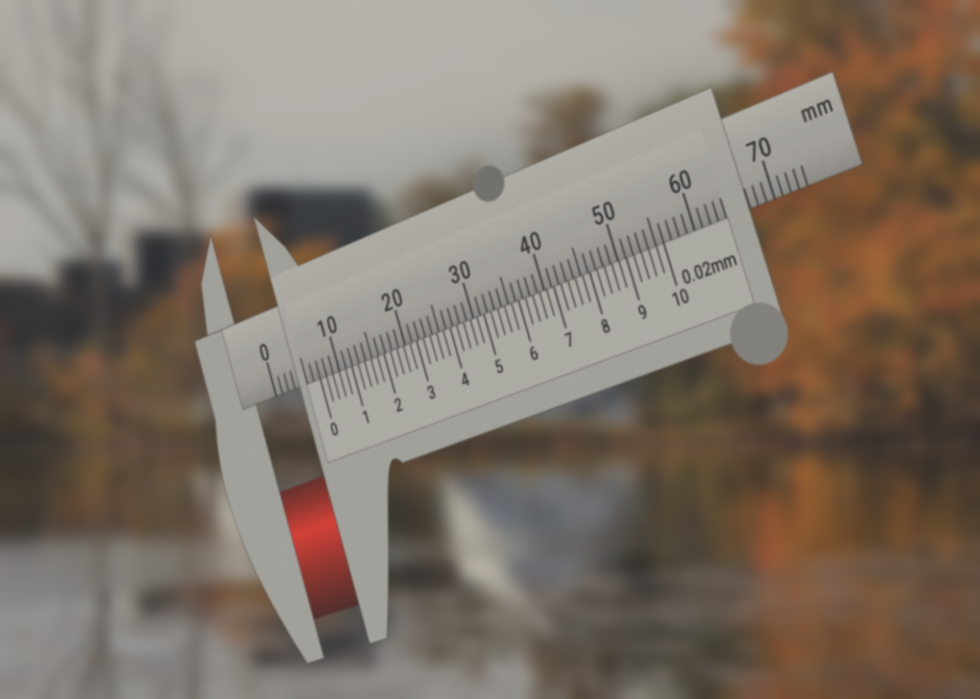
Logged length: 7.0 mm
